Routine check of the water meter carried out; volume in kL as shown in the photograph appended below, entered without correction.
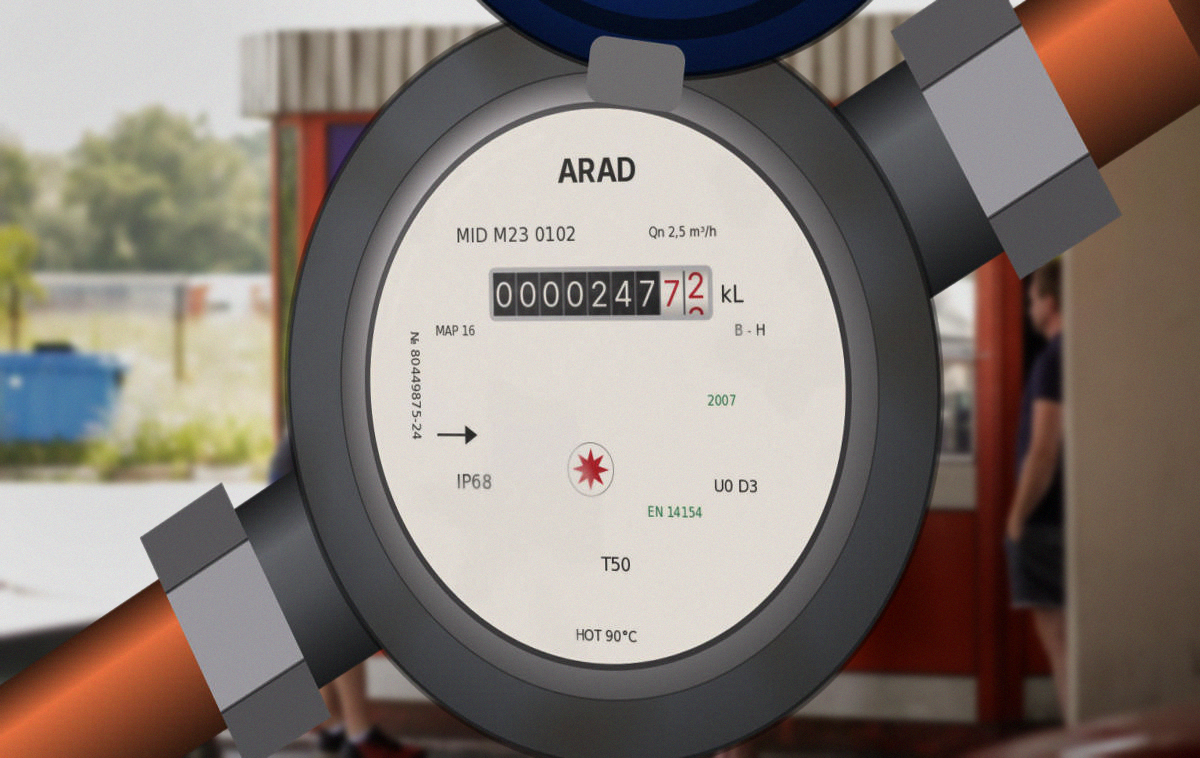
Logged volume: 247.72 kL
